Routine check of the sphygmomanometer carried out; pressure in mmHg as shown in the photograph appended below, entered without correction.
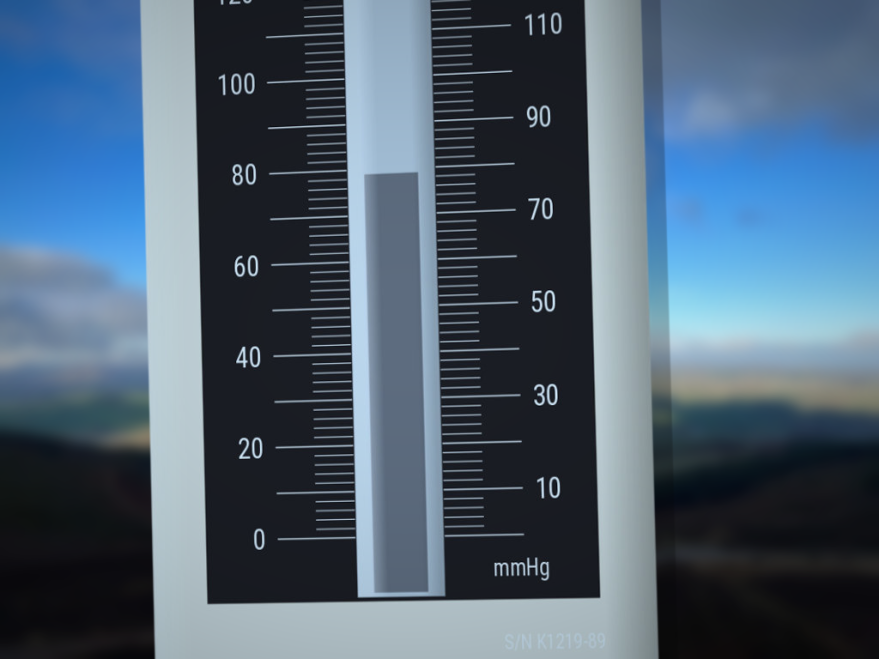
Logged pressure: 79 mmHg
